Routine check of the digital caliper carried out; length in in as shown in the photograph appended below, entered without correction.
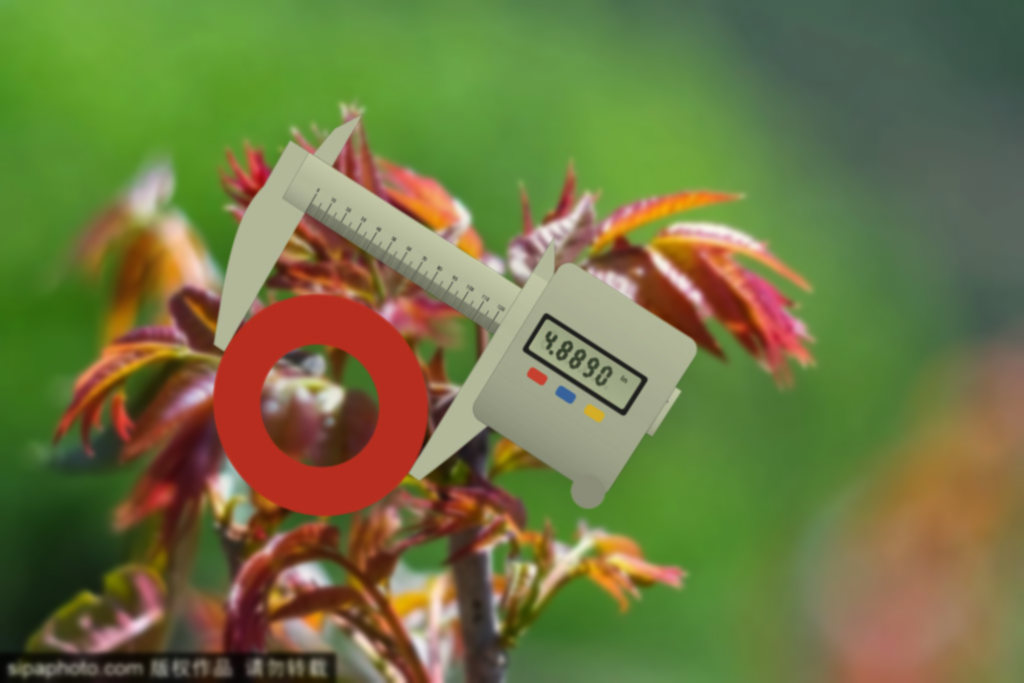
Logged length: 4.8890 in
